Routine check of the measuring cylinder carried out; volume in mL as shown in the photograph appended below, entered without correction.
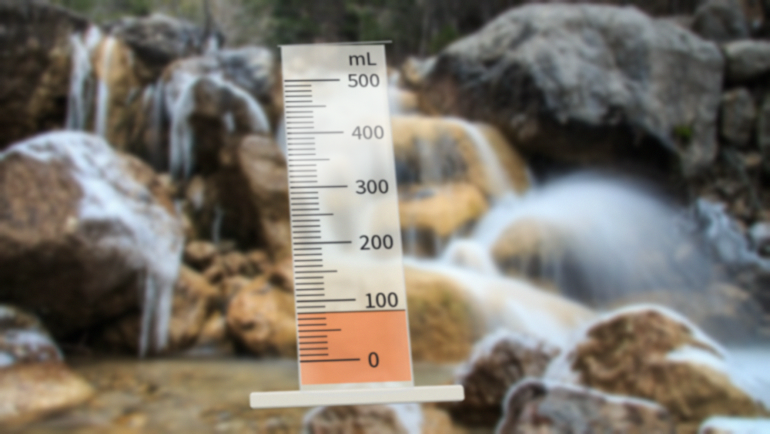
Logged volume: 80 mL
